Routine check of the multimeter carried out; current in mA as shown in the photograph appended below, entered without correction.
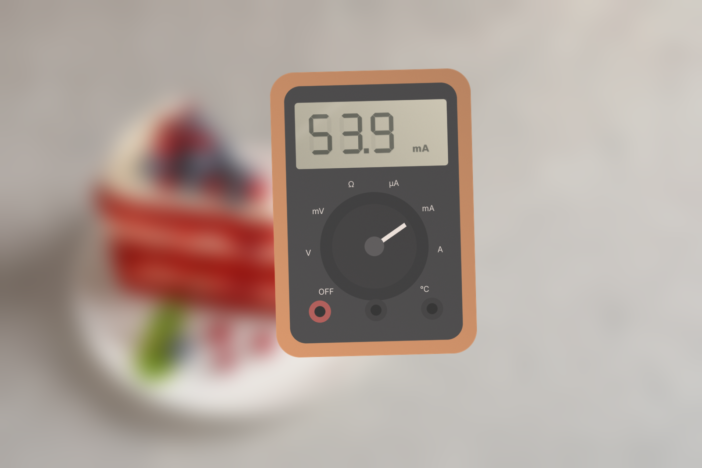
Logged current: 53.9 mA
